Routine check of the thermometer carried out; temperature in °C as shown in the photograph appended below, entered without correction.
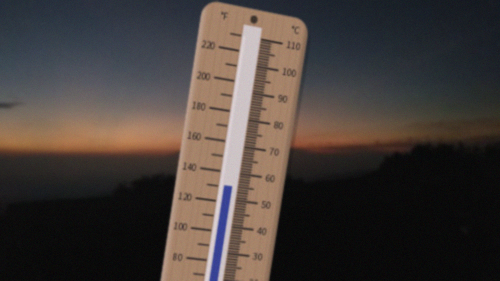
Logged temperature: 55 °C
